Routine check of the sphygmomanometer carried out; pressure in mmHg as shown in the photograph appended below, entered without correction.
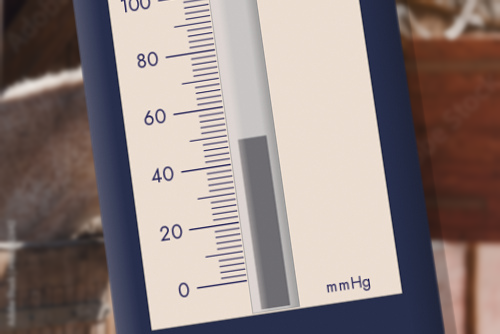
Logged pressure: 48 mmHg
